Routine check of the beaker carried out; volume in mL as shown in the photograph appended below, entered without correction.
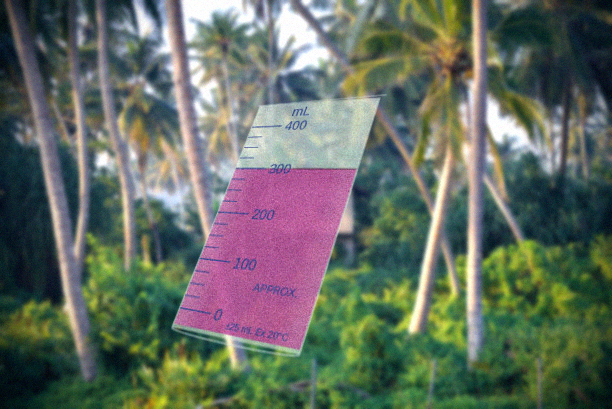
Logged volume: 300 mL
